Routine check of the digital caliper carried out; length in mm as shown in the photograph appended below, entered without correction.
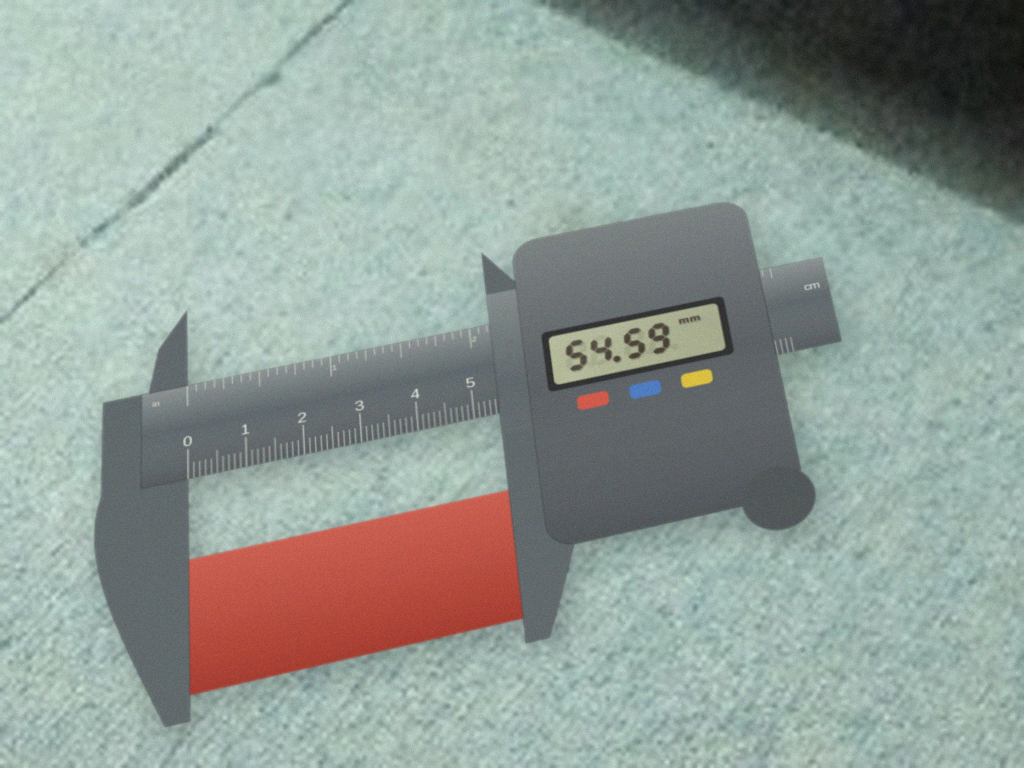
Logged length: 54.59 mm
